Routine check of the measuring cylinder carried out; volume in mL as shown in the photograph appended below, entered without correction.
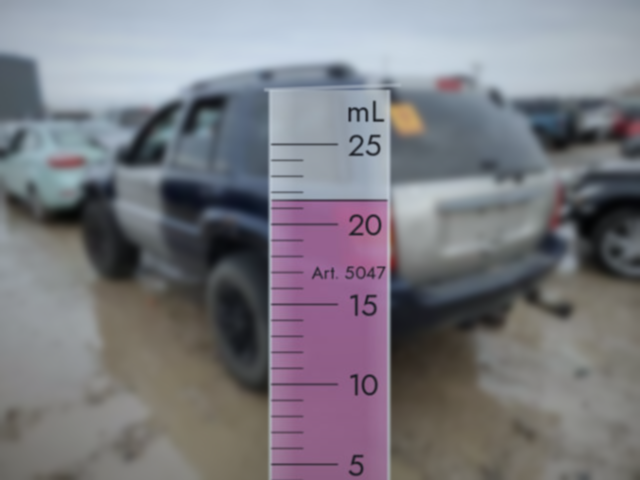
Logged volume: 21.5 mL
